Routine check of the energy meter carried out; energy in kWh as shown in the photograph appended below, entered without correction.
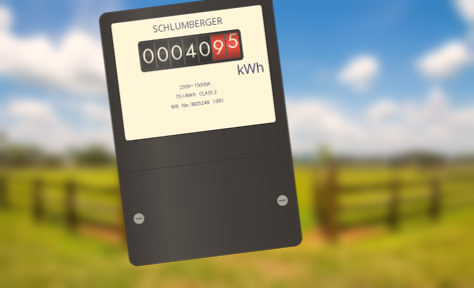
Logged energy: 40.95 kWh
